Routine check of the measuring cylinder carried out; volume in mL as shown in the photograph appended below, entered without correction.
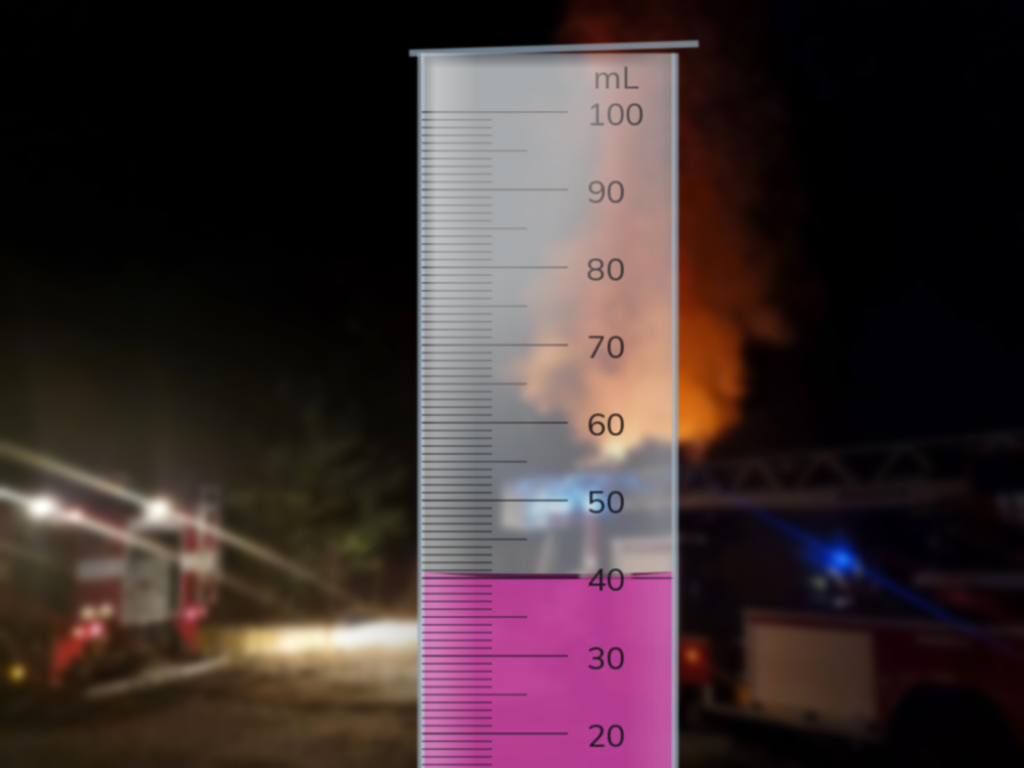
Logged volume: 40 mL
